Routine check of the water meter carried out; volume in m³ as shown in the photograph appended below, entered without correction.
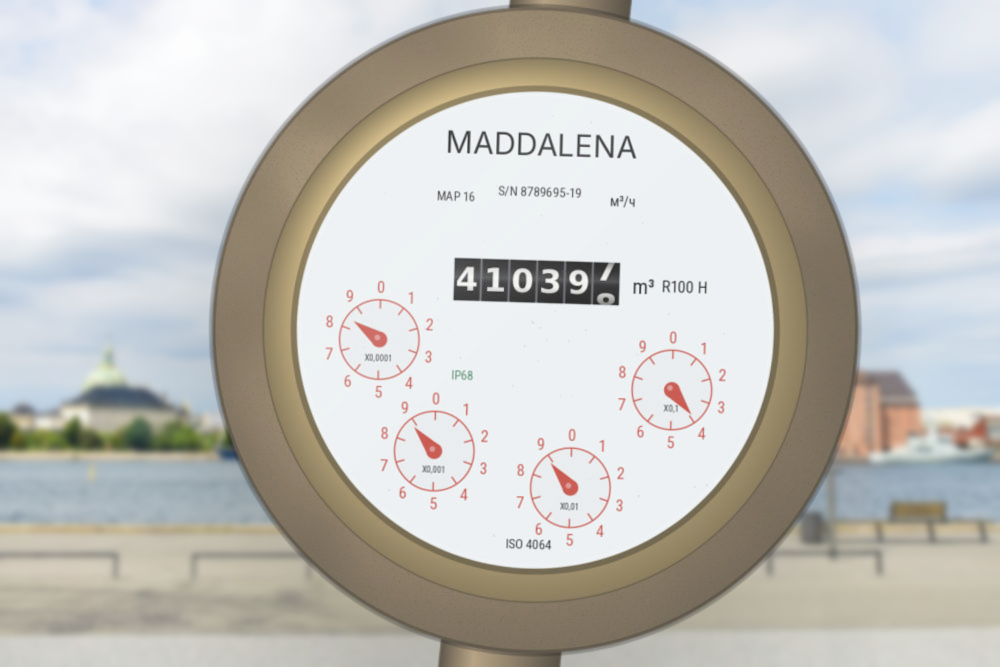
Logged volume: 410397.3888 m³
